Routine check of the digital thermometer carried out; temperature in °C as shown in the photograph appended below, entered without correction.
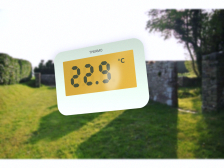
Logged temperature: 22.9 °C
